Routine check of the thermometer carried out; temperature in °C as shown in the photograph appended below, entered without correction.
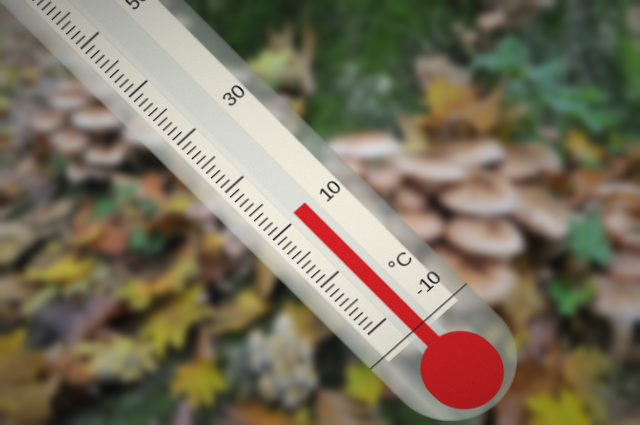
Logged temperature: 11 °C
